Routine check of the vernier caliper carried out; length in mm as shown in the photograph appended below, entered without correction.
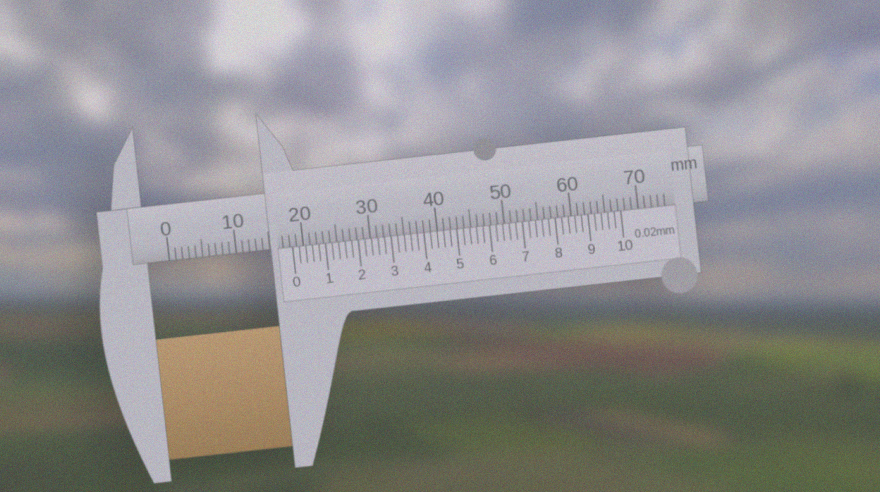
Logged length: 18.4 mm
